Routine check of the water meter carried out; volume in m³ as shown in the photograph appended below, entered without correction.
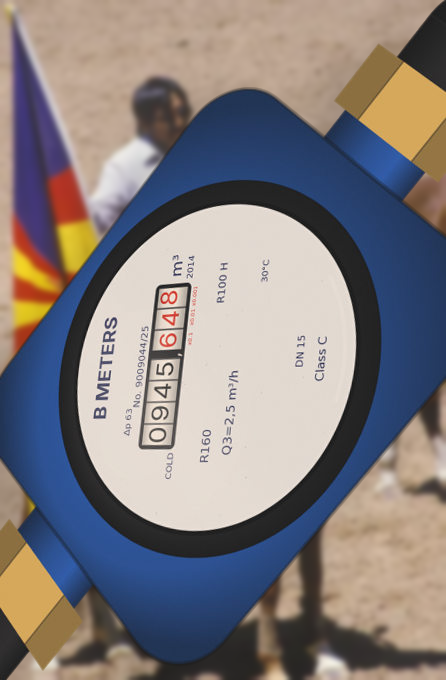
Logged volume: 945.648 m³
